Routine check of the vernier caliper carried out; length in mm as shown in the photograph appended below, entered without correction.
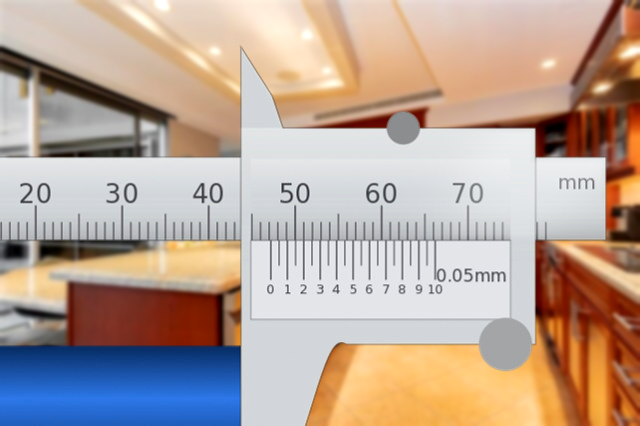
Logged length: 47.2 mm
